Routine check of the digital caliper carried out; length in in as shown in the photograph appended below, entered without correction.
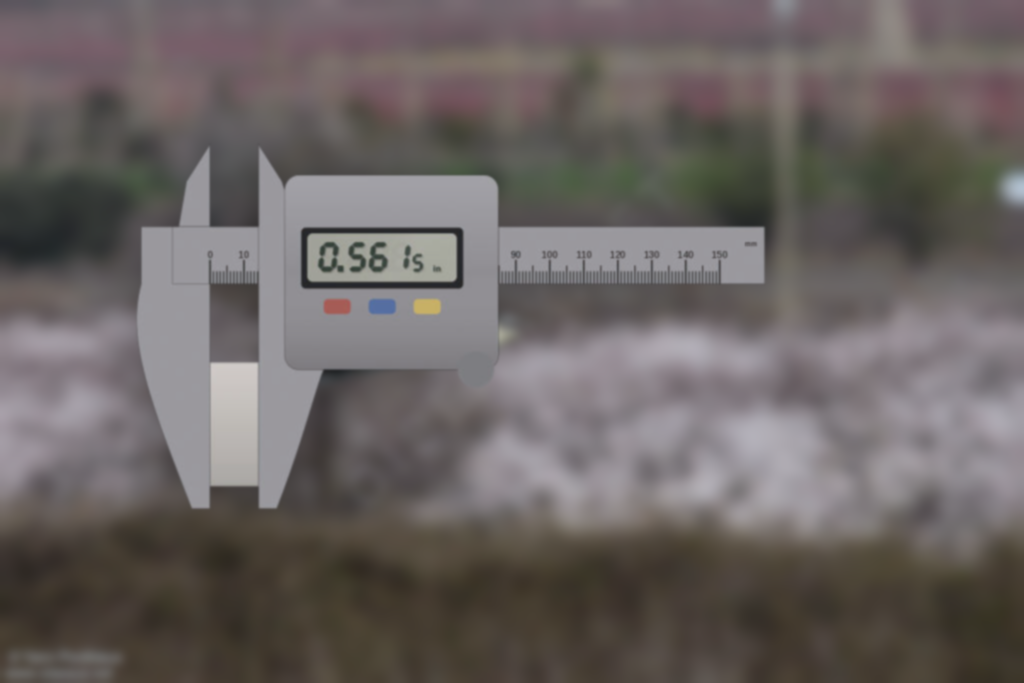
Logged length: 0.5615 in
